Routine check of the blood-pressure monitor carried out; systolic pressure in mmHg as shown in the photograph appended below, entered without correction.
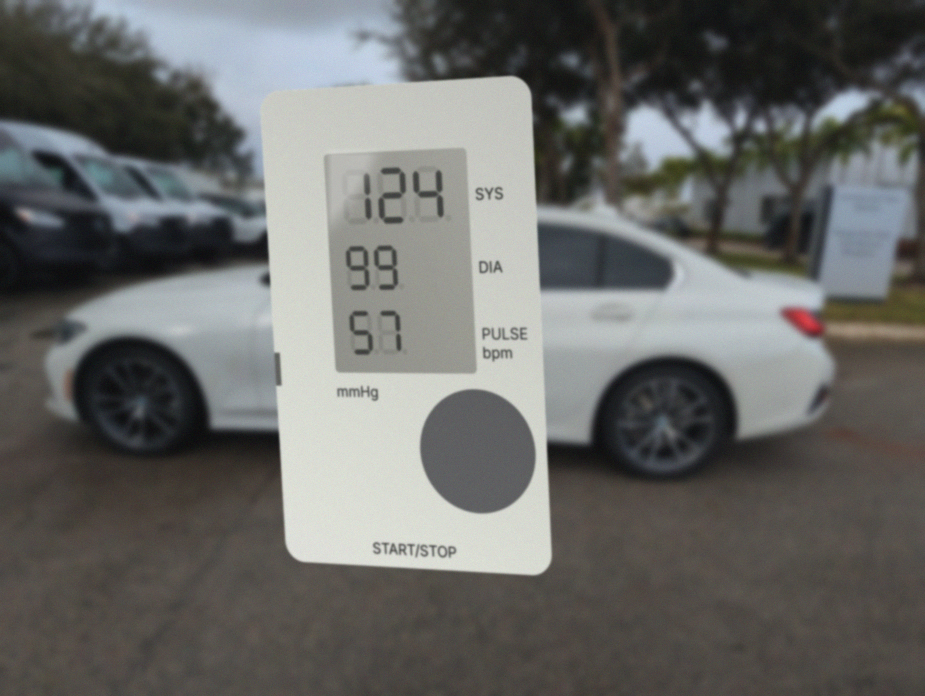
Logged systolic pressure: 124 mmHg
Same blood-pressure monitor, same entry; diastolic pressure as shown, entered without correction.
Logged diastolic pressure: 99 mmHg
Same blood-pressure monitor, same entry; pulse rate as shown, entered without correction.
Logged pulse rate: 57 bpm
